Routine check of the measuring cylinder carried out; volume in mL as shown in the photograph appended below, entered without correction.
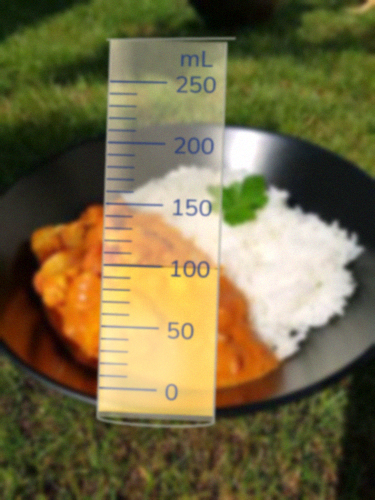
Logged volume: 100 mL
